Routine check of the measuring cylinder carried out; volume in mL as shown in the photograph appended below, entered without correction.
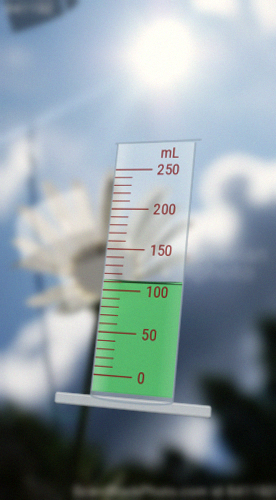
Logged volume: 110 mL
